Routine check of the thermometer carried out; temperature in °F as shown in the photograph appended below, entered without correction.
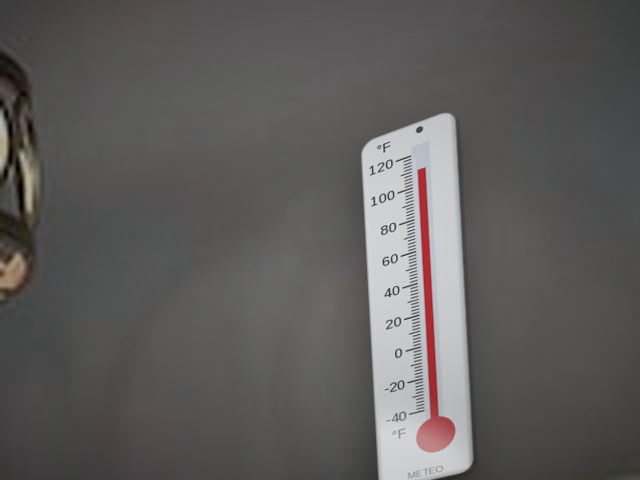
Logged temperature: 110 °F
